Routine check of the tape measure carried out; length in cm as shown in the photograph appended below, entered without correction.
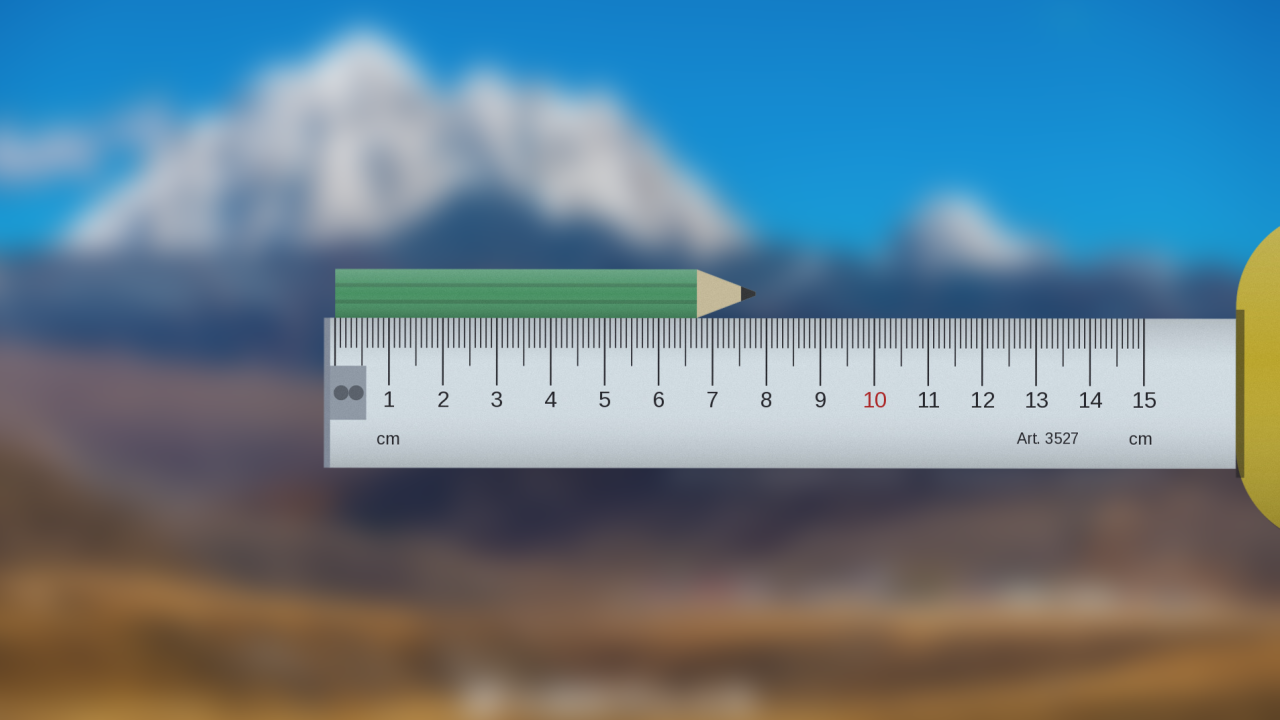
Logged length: 7.8 cm
